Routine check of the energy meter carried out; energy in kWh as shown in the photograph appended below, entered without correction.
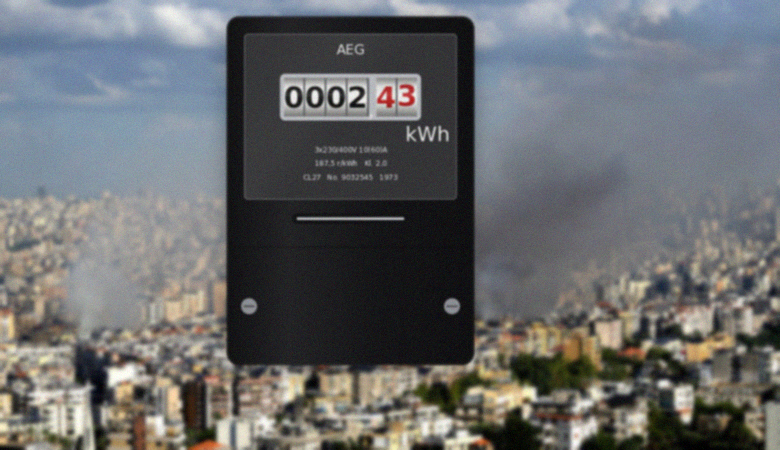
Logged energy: 2.43 kWh
